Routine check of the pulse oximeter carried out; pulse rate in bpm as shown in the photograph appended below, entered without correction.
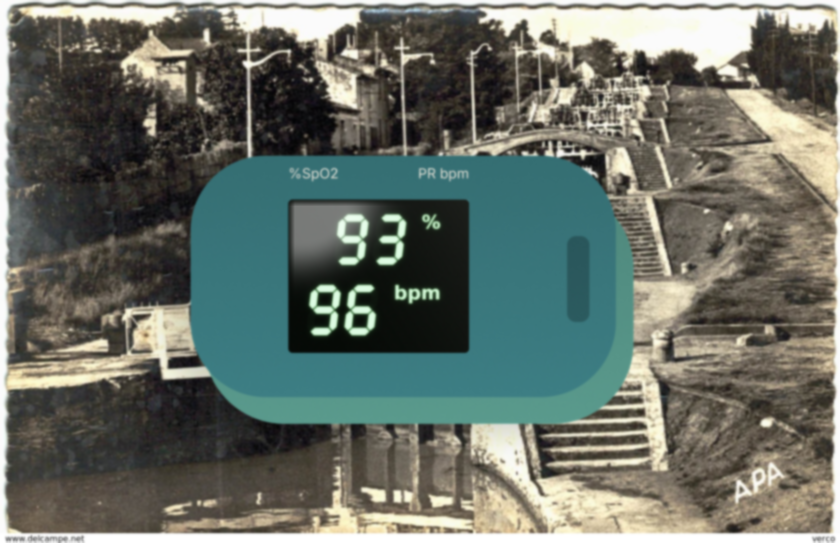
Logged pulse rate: 96 bpm
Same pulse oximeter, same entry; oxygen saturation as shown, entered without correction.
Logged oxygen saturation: 93 %
